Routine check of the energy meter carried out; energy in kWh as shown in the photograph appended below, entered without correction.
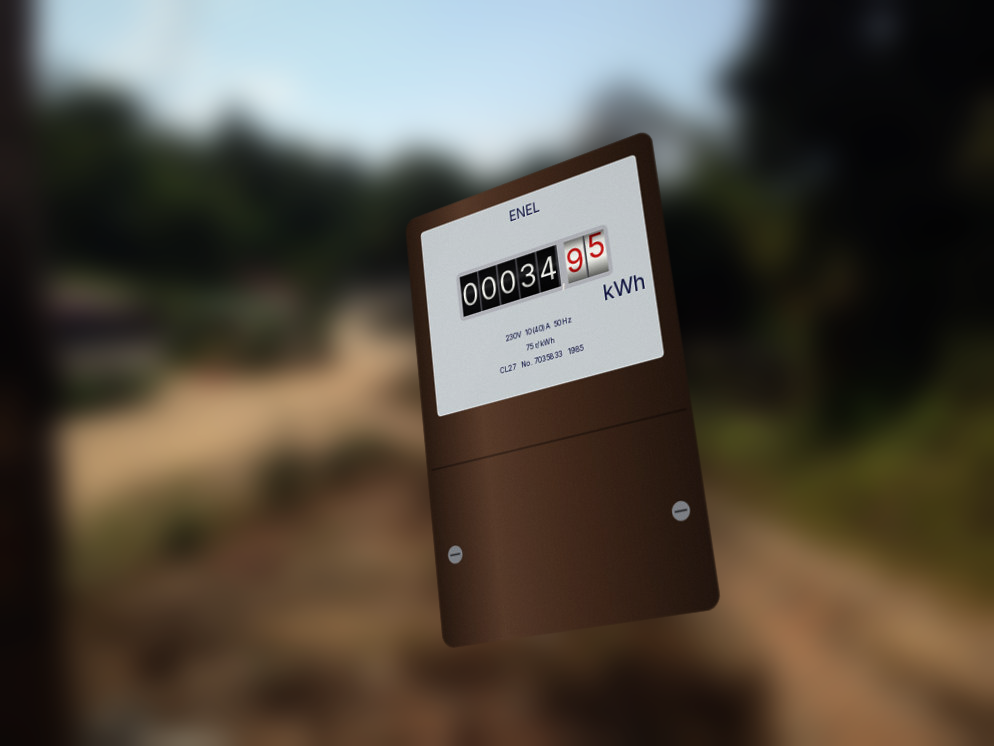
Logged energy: 34.95 kWh
